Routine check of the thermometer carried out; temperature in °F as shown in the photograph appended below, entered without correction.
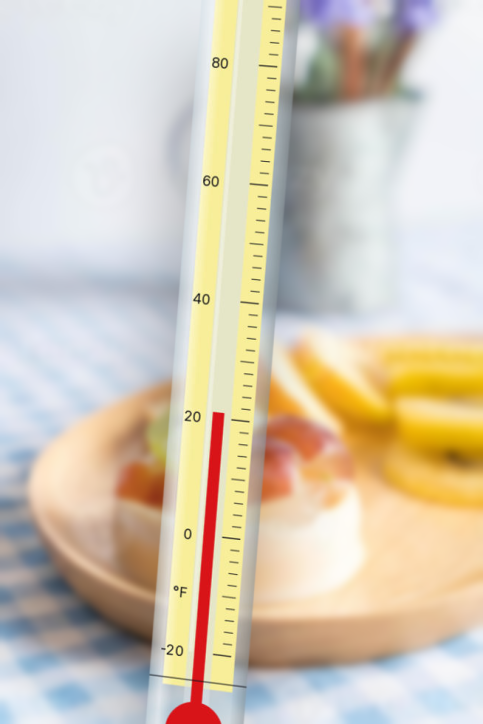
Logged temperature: 21 °F
